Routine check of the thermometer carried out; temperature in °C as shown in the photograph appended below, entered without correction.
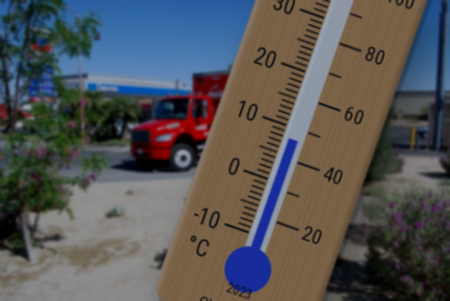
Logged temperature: 8 °C
